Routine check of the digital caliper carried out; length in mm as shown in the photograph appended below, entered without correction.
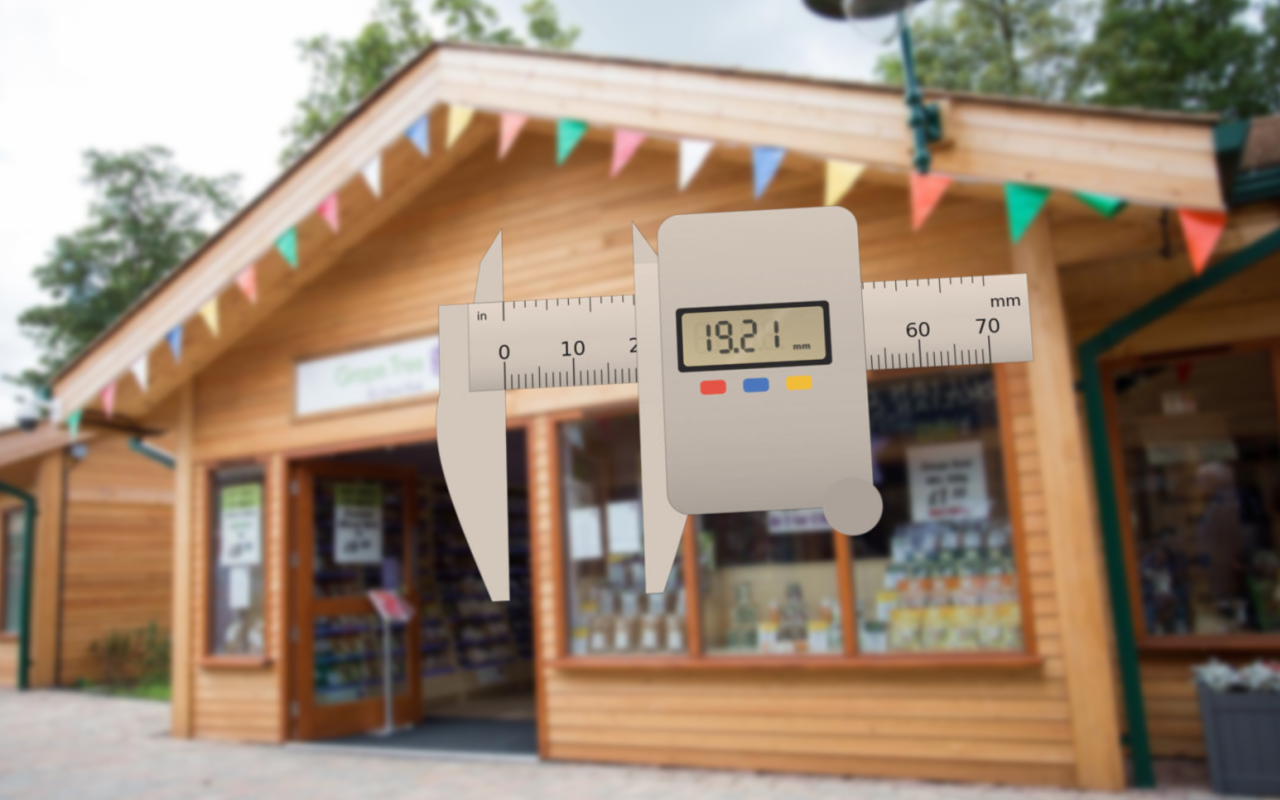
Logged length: 19.21 mm
